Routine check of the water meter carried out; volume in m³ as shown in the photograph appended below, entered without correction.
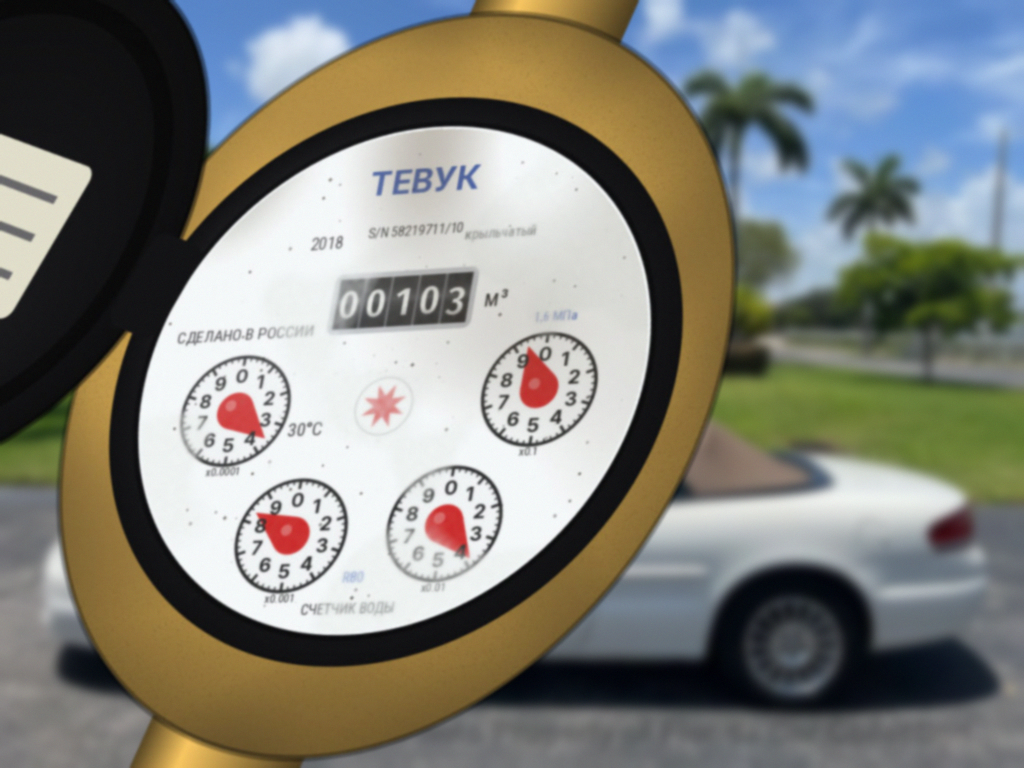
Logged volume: 102.9383 m³
